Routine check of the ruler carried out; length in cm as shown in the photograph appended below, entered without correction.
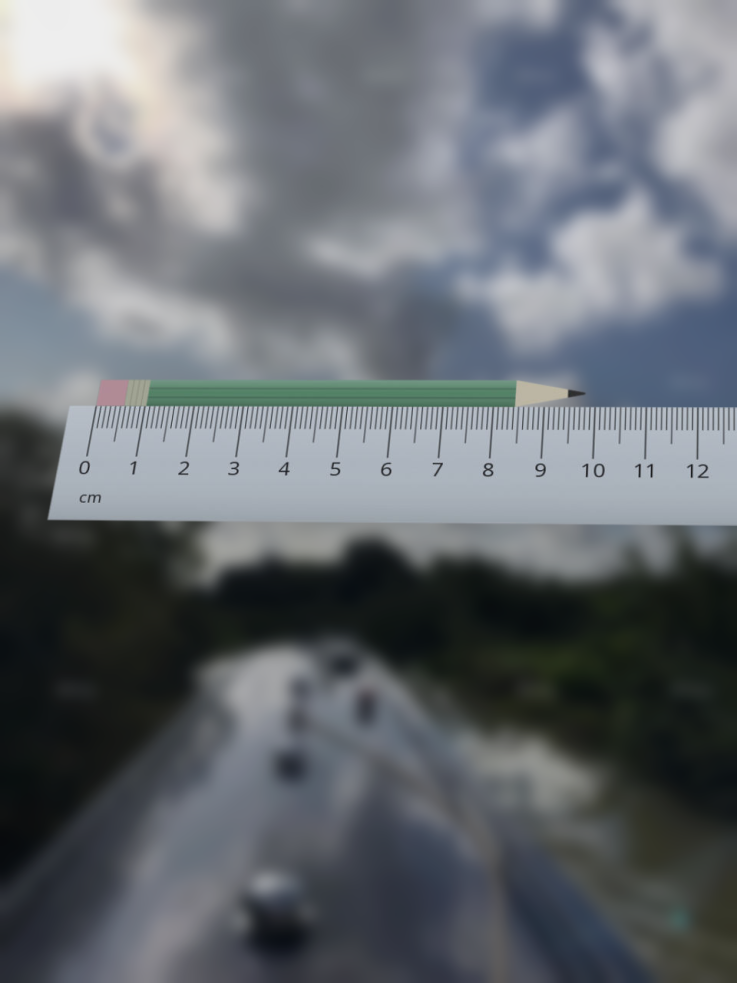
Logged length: 9.8 cm
